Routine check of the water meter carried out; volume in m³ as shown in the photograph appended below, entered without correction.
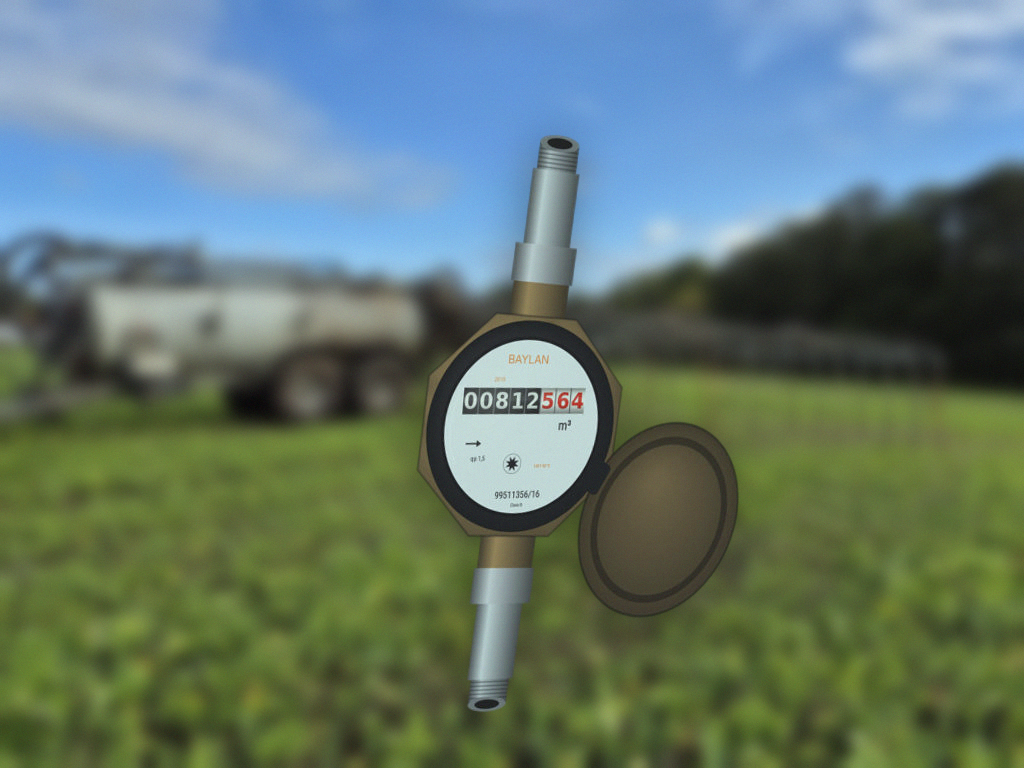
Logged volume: 812.564 m³
